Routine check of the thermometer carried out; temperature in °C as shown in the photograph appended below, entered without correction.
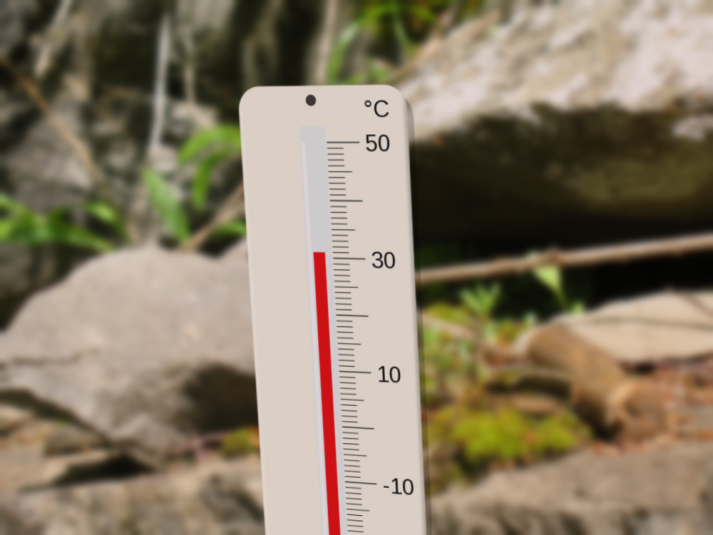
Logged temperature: 31 °C
